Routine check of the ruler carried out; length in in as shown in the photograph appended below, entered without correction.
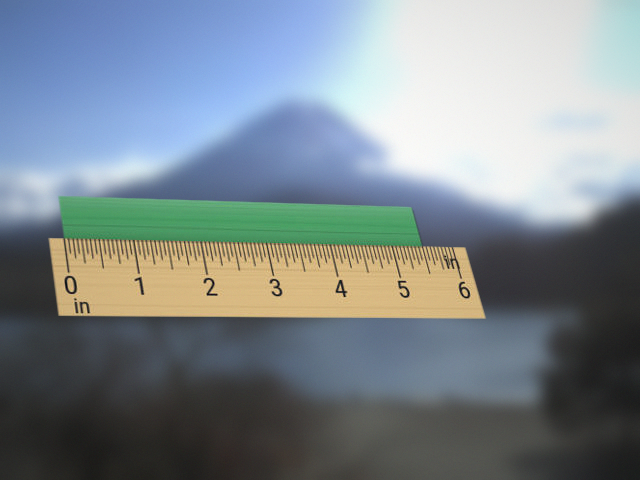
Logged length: 5.5 in
